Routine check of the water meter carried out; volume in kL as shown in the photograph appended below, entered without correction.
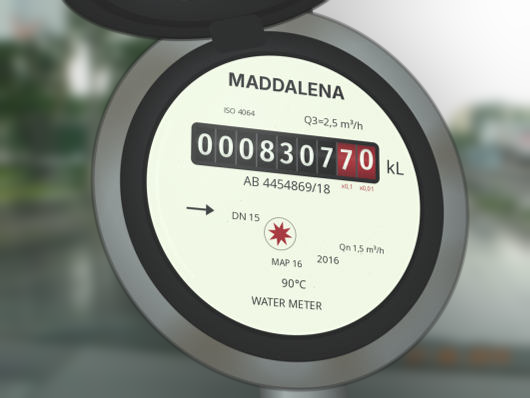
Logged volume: 8307.70 kL
